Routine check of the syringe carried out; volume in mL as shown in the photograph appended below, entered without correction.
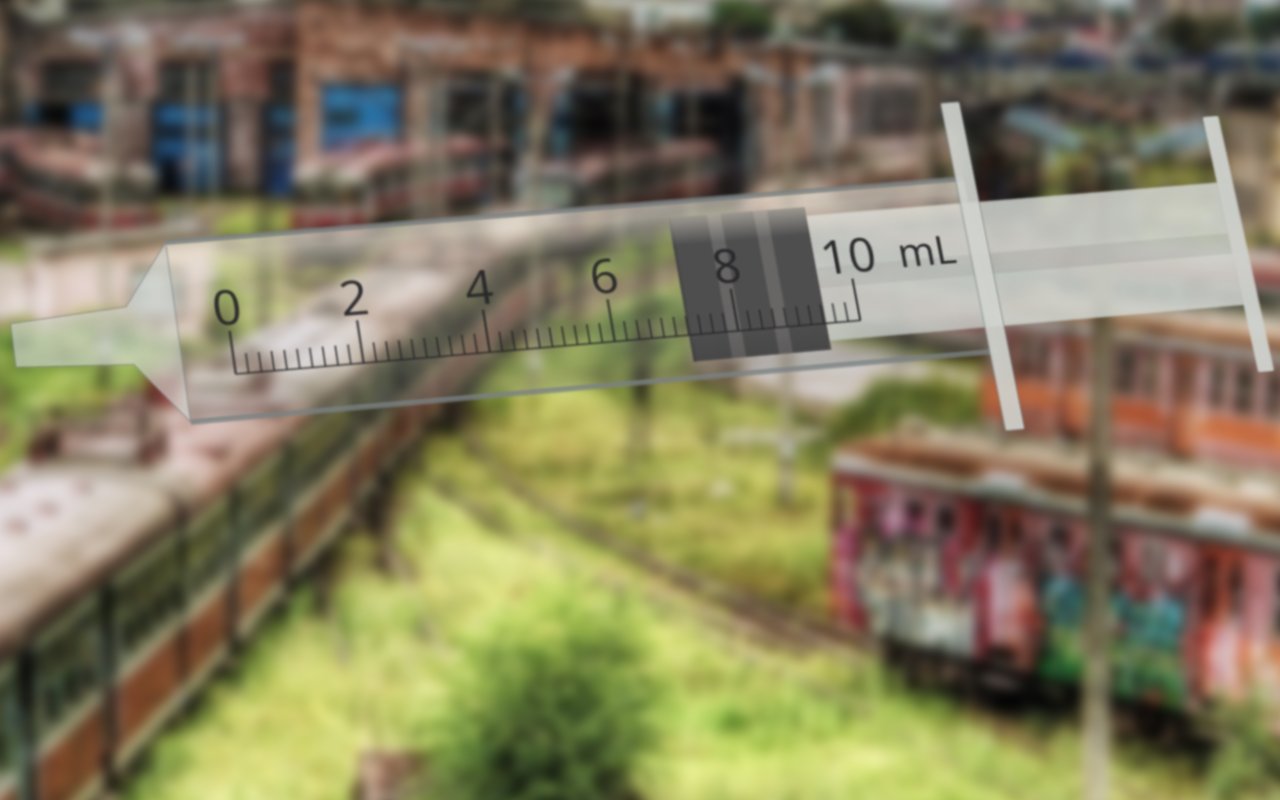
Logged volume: 7.2 mL
